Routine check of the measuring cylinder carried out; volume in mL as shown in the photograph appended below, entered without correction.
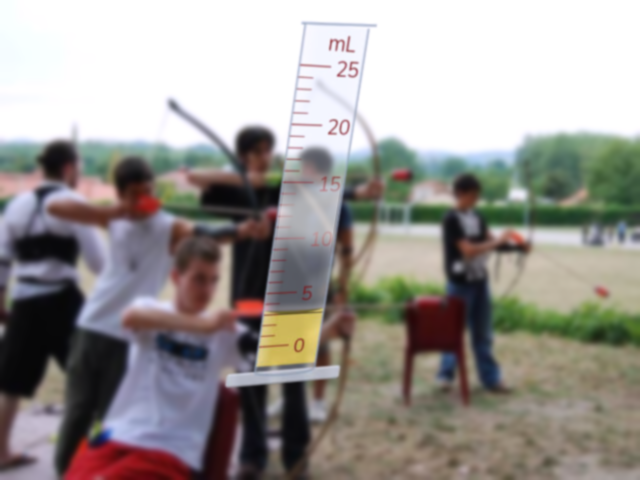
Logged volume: 3 mL
